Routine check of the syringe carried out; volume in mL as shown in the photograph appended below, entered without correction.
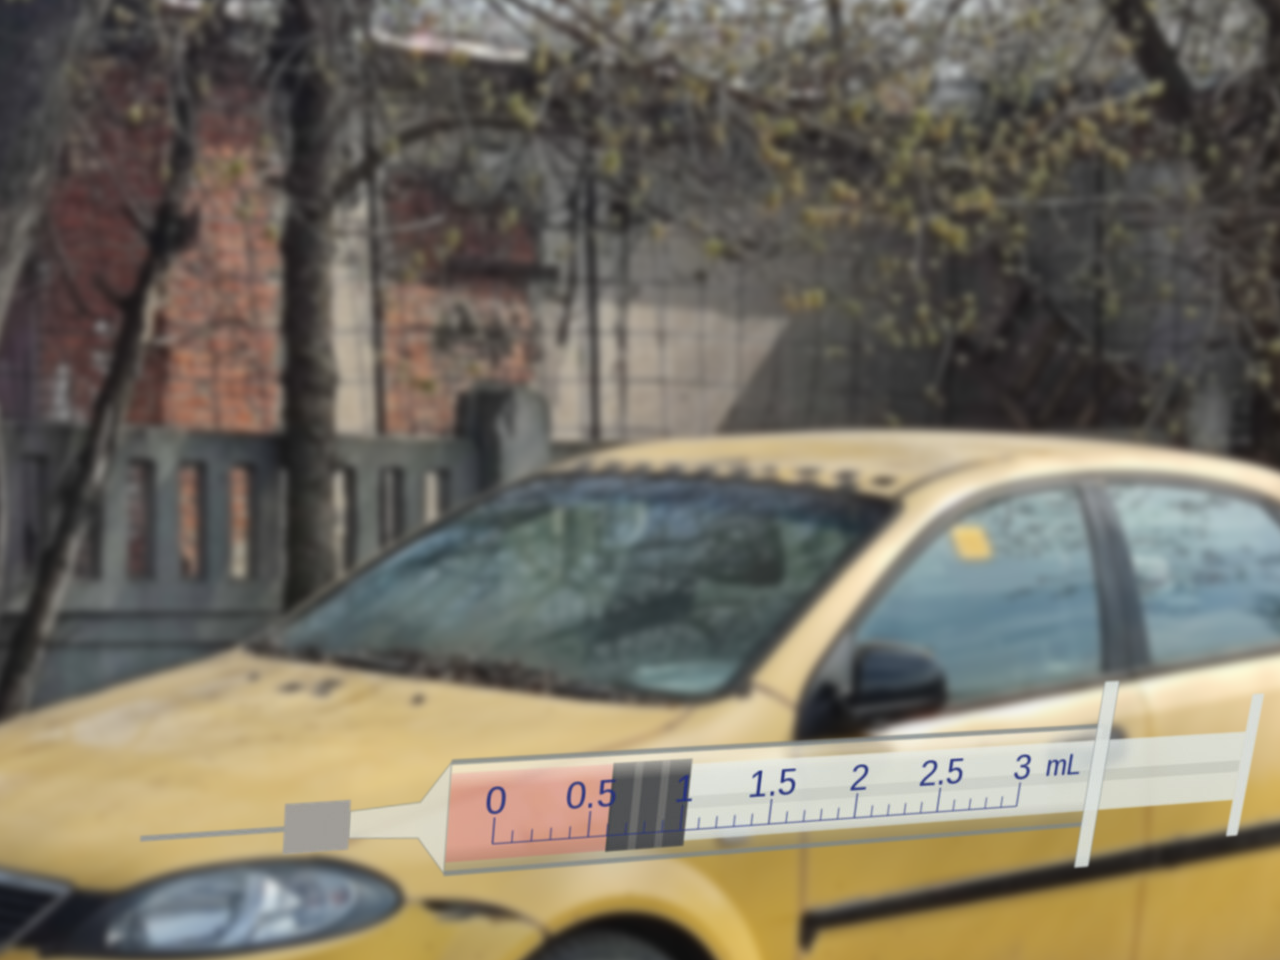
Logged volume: 0.6 mL
